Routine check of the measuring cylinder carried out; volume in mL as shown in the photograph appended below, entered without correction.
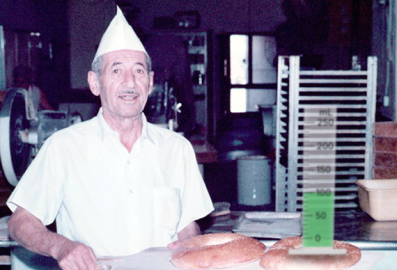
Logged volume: 100 mL
